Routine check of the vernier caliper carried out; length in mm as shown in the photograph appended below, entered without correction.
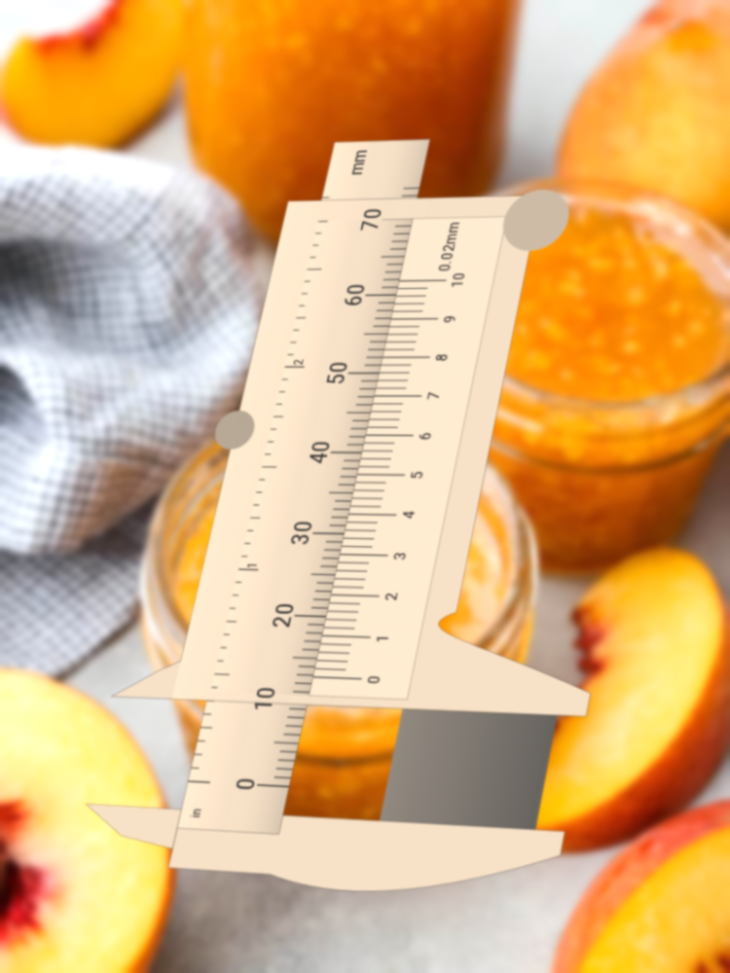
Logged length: 12.8 mm
